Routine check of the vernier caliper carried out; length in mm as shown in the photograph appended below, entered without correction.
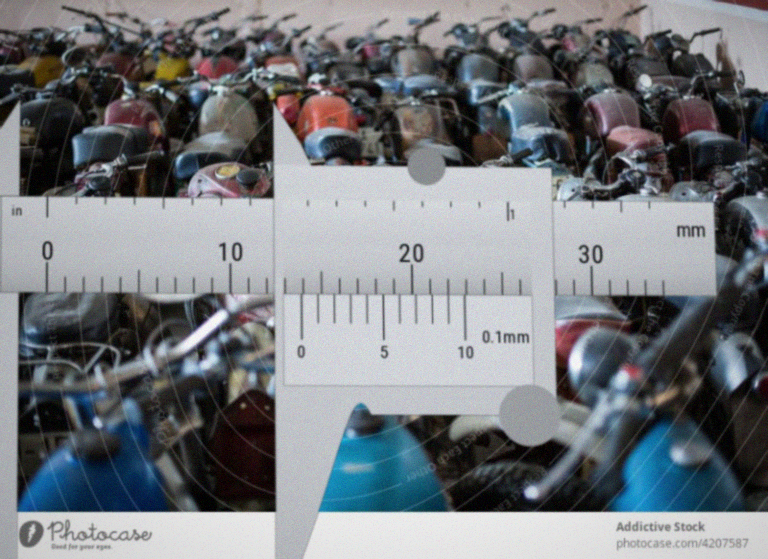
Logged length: 13.9 mm
